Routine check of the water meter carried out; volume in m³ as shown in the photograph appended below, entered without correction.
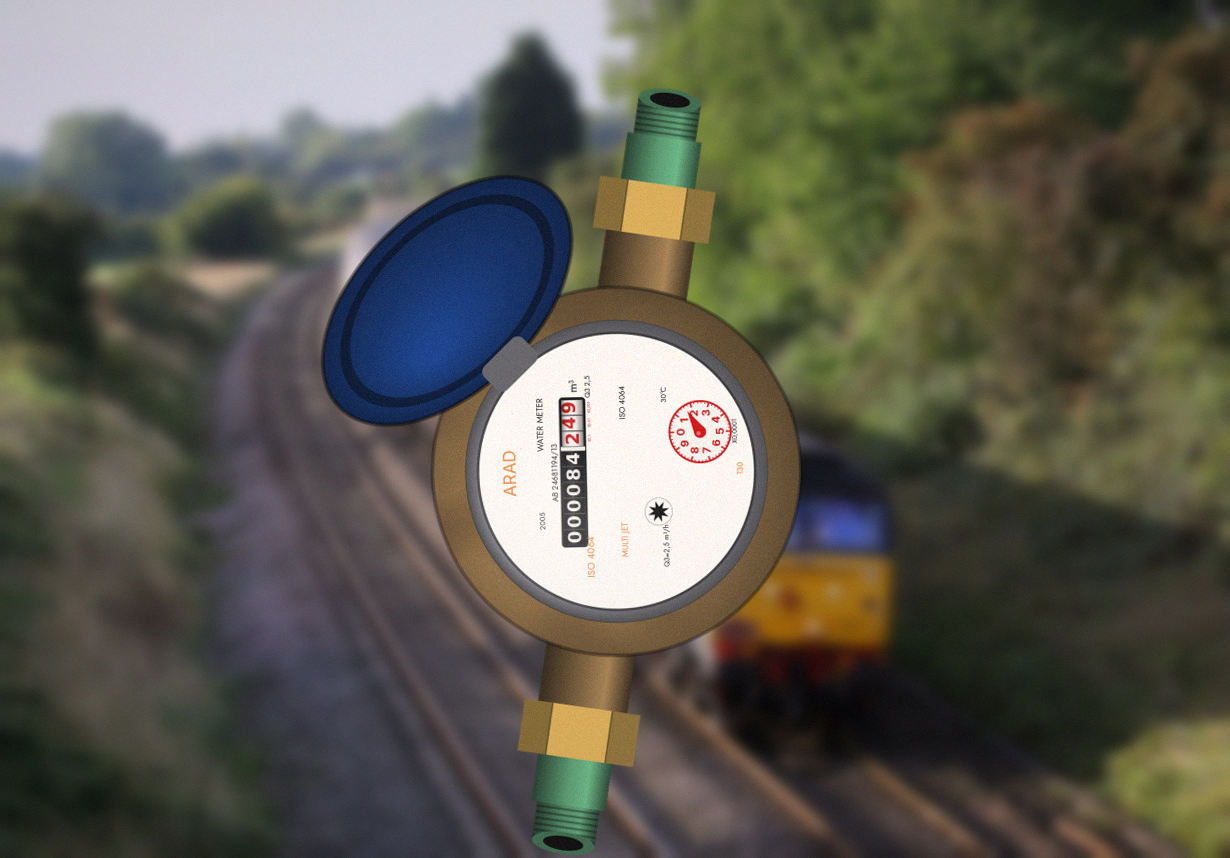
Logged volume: 84.2491 m³
